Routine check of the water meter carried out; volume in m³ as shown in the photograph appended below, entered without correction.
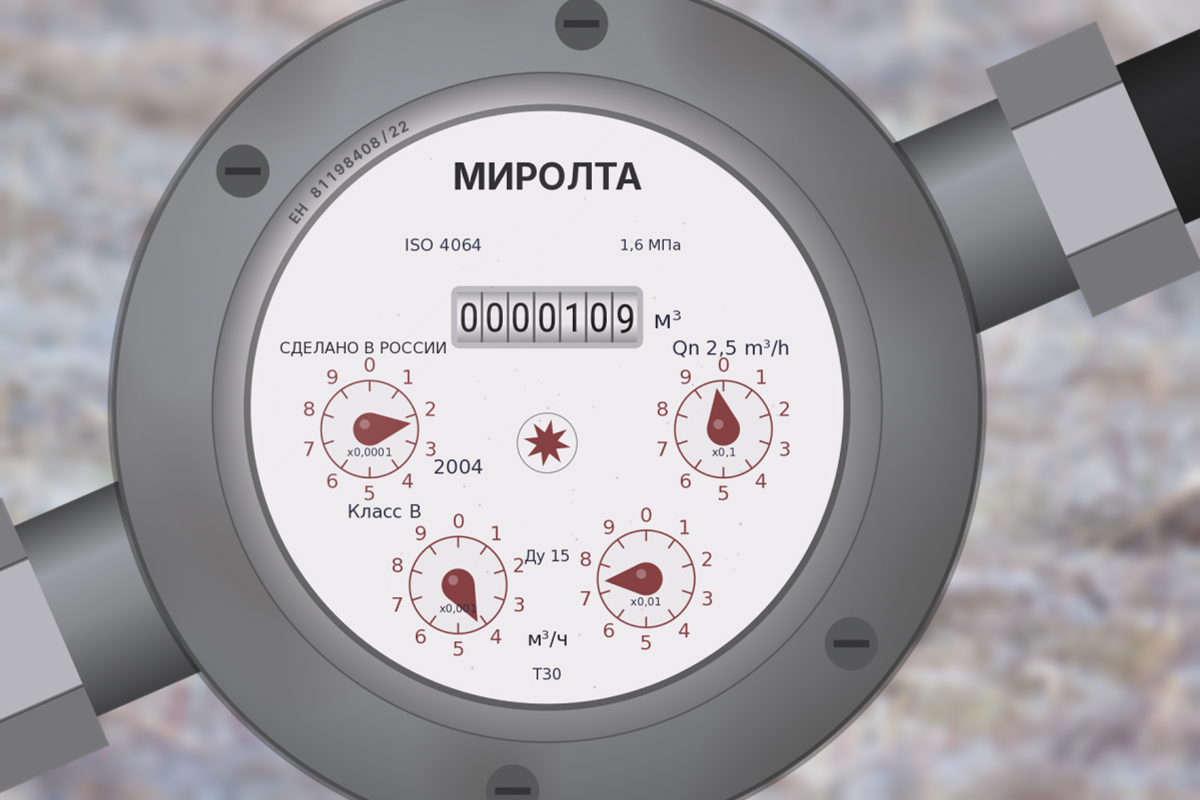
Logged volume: 108.9742 m³
